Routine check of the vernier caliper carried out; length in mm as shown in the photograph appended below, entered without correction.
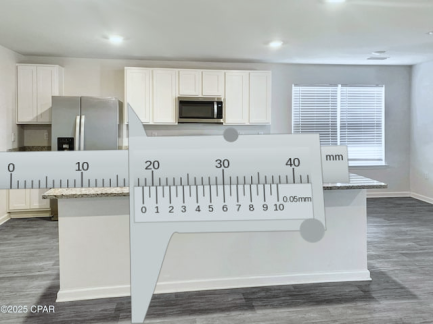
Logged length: 18.6 mm
